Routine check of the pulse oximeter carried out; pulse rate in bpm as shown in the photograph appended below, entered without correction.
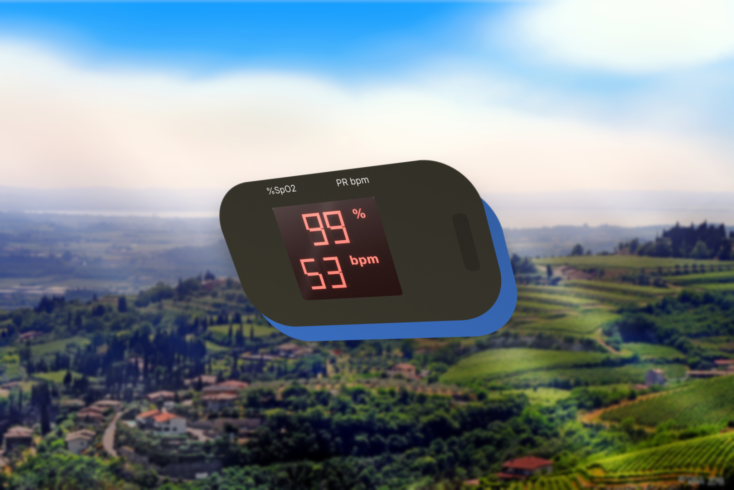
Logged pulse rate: 53 bpm
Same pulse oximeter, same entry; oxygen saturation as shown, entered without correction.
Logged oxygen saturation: 99 %
